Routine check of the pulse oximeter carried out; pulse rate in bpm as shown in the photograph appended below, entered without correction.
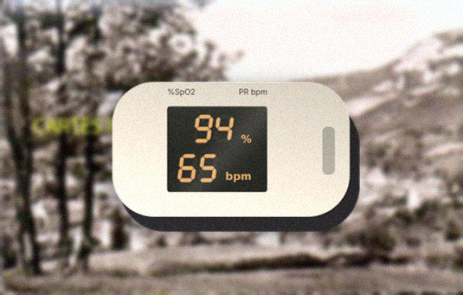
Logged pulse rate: 65 bpm
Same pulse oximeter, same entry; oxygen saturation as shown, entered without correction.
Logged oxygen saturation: 94 %
